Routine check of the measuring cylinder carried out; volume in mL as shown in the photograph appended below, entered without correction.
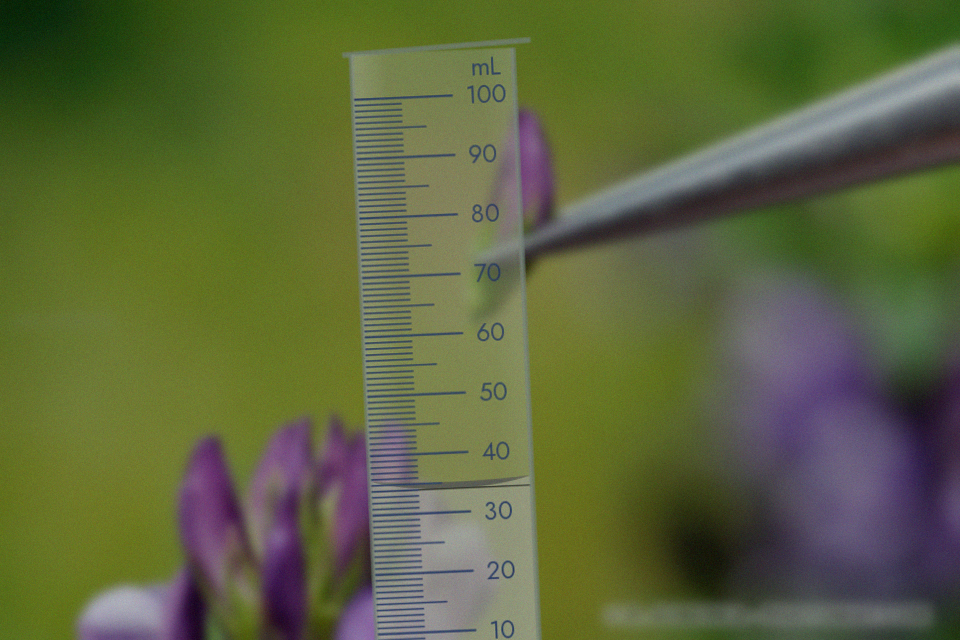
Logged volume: 34 mL
